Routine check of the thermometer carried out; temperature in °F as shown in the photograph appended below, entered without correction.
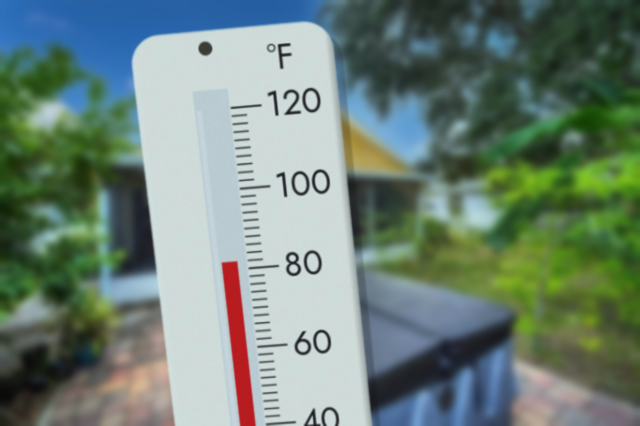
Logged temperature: 82 °F
